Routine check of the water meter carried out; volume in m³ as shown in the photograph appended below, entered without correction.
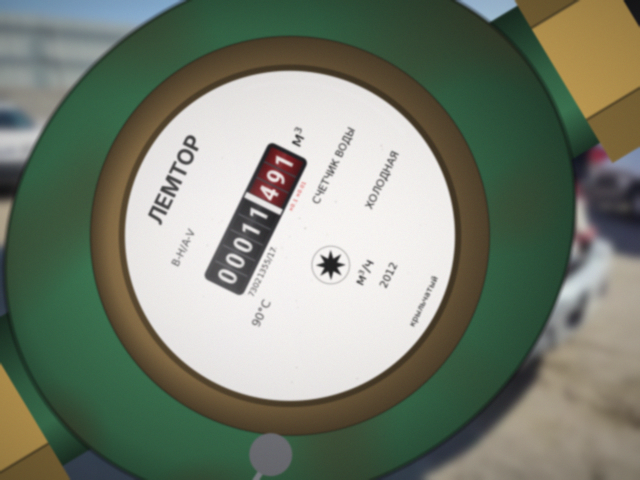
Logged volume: 11.491 m³
